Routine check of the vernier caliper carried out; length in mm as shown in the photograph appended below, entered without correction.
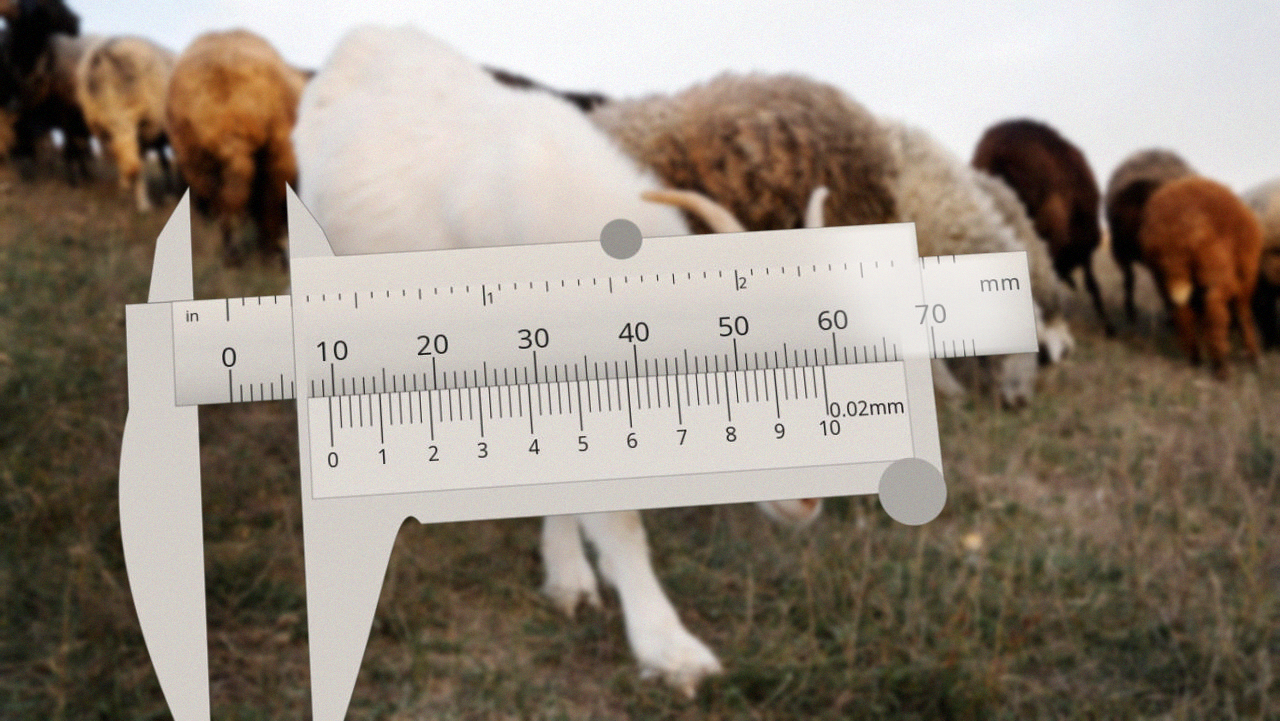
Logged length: 9.6 mm
